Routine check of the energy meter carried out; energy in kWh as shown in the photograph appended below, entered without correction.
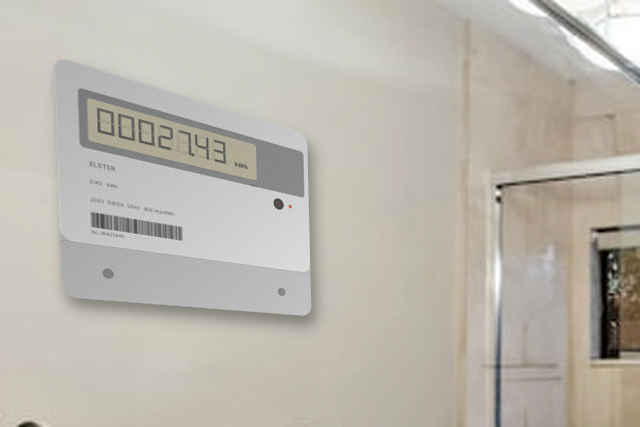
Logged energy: 27.43 kWh
